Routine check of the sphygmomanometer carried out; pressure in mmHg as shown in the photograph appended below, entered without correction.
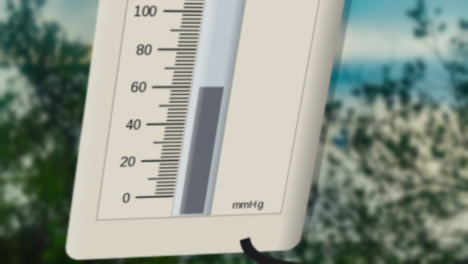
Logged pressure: 60 mmHg
